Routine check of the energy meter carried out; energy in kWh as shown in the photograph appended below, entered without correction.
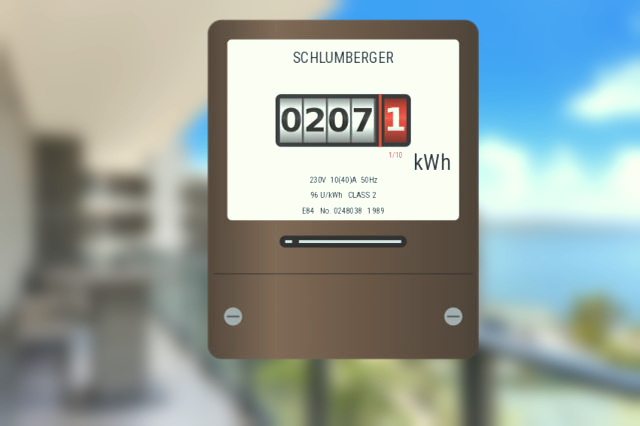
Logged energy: 207.1 kWh
